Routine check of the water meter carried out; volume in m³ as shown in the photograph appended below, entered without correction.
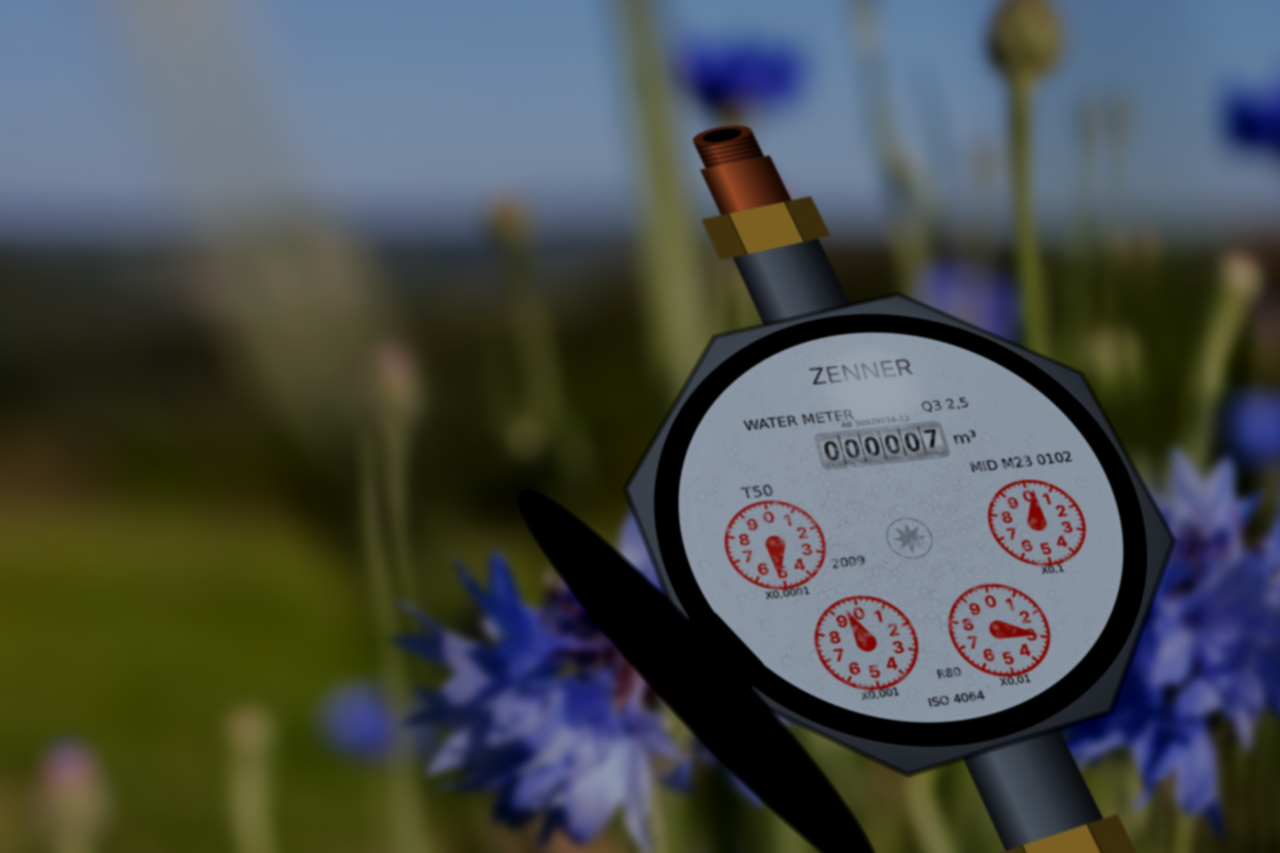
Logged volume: 7.0295 m³
